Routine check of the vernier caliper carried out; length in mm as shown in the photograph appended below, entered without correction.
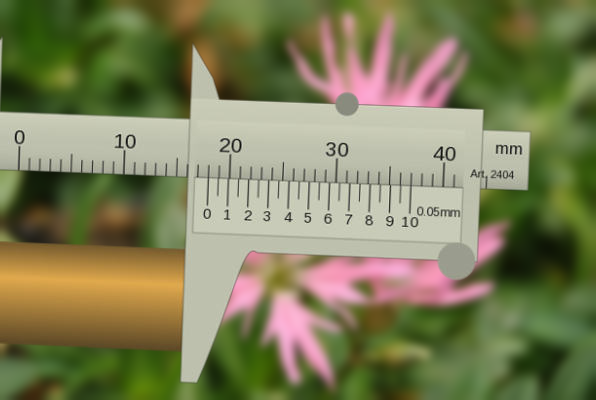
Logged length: 18.0 mm
